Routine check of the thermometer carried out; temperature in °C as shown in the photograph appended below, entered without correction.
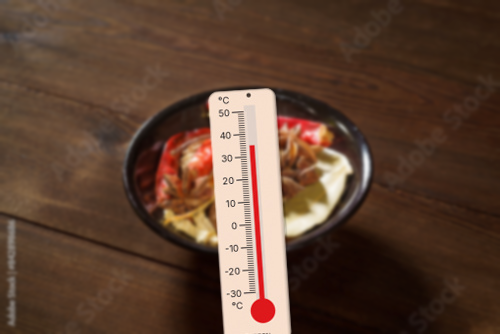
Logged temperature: 35 °C
